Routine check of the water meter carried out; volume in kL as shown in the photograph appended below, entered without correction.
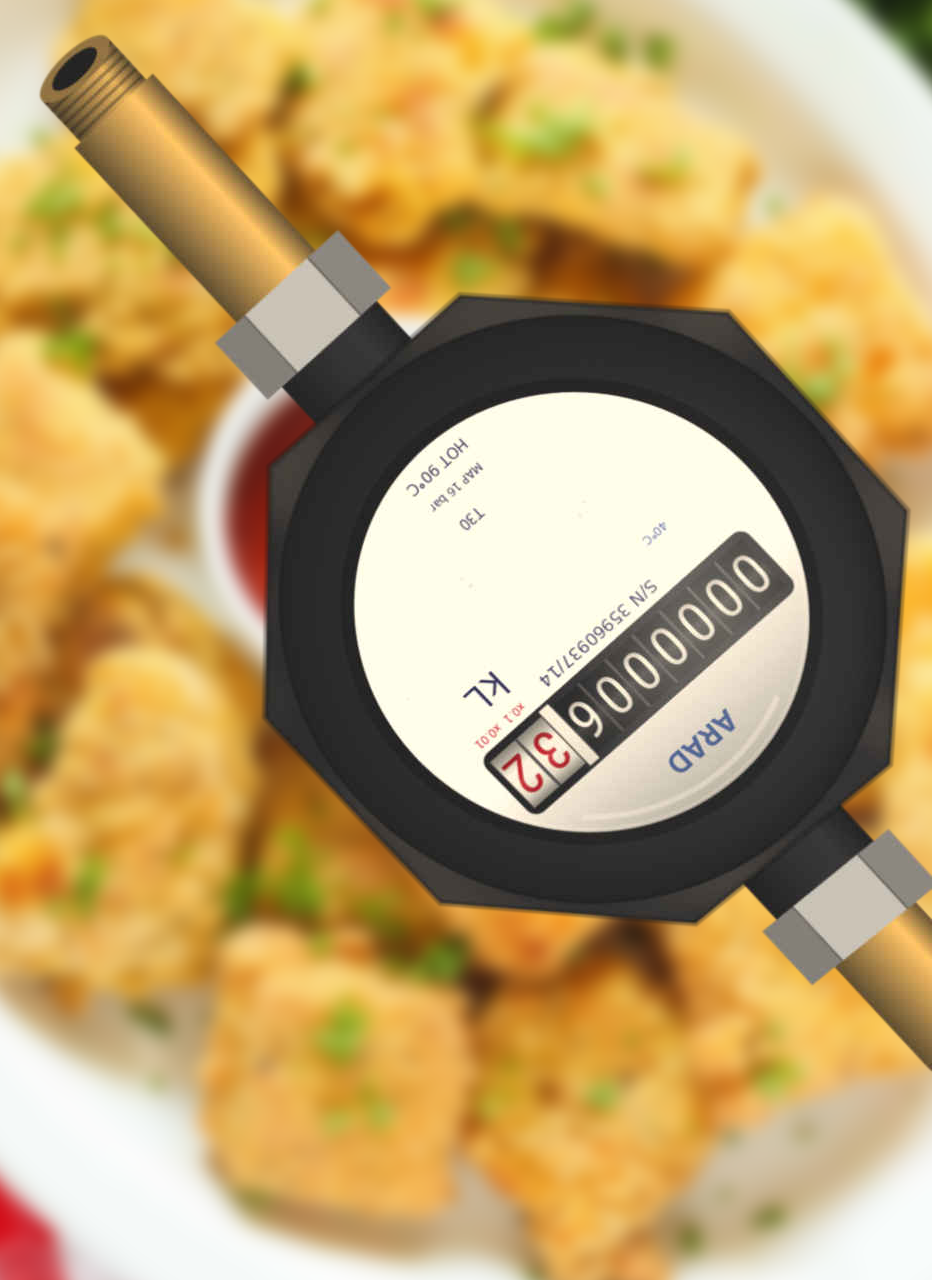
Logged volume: 6.32 kL
